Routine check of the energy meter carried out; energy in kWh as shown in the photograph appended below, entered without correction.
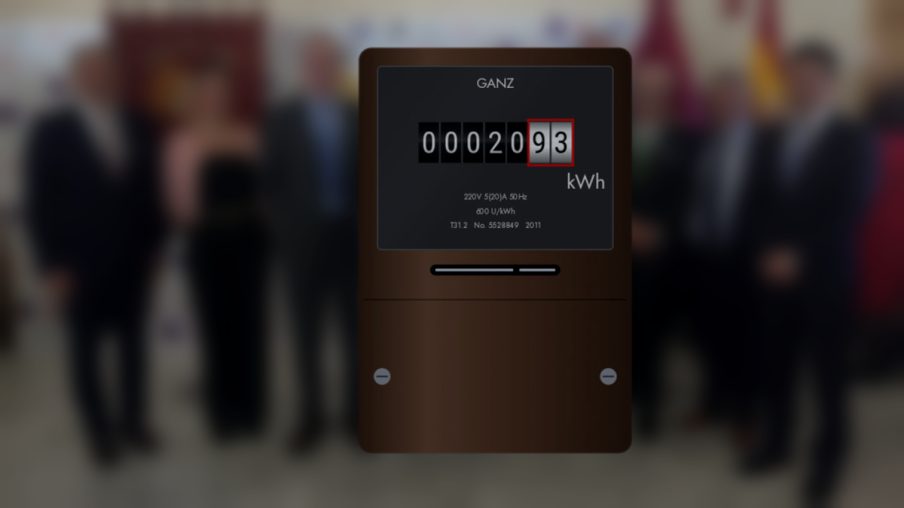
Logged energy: 20.93 kWh
